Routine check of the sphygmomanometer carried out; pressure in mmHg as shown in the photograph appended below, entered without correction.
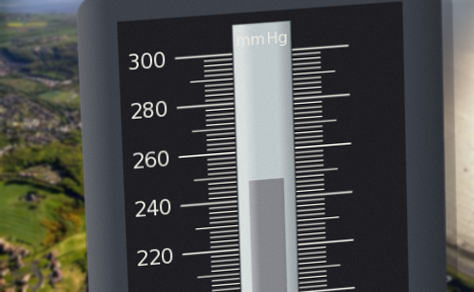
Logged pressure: 248 mmHg
